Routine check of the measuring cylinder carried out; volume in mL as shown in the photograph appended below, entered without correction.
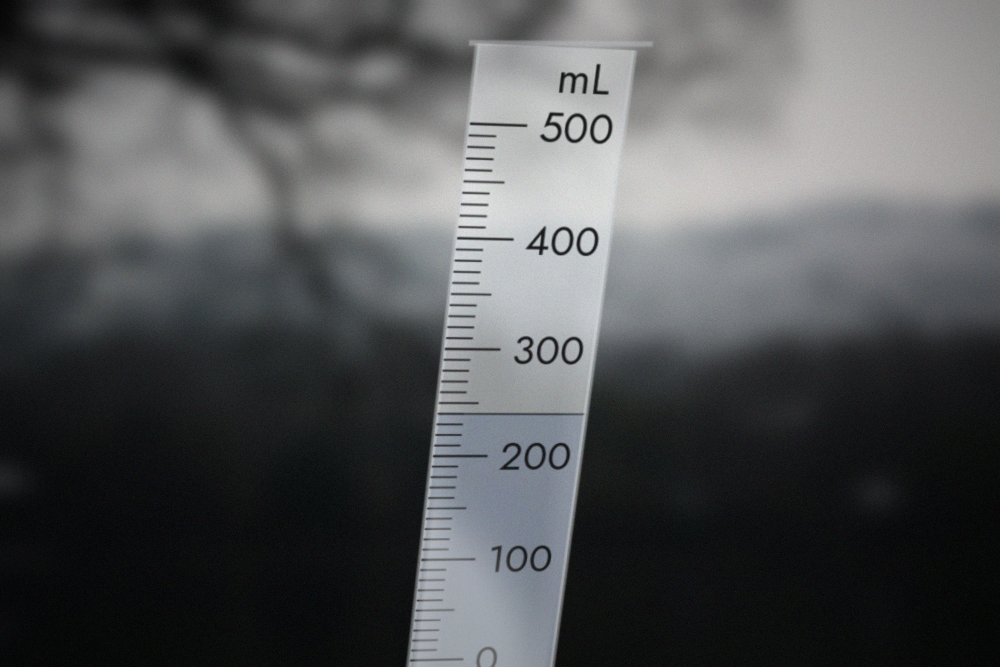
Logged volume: 240 mL
